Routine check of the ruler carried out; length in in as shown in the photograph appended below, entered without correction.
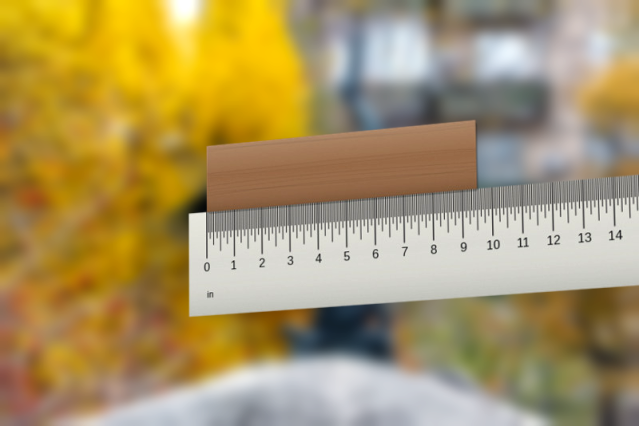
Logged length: 9.5 in
